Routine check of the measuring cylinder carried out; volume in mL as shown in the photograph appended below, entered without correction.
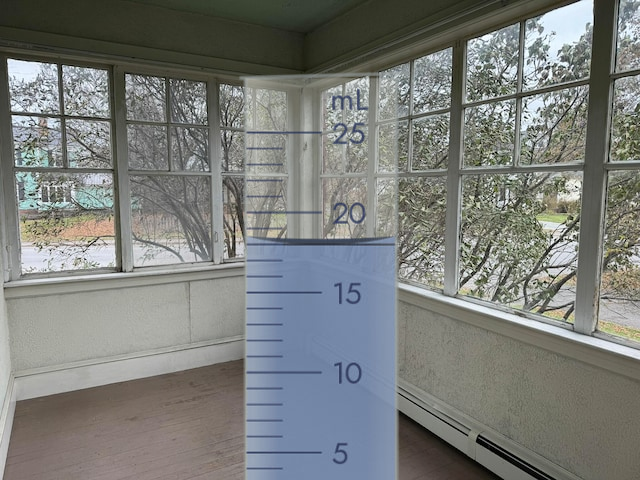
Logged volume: 18 mL
